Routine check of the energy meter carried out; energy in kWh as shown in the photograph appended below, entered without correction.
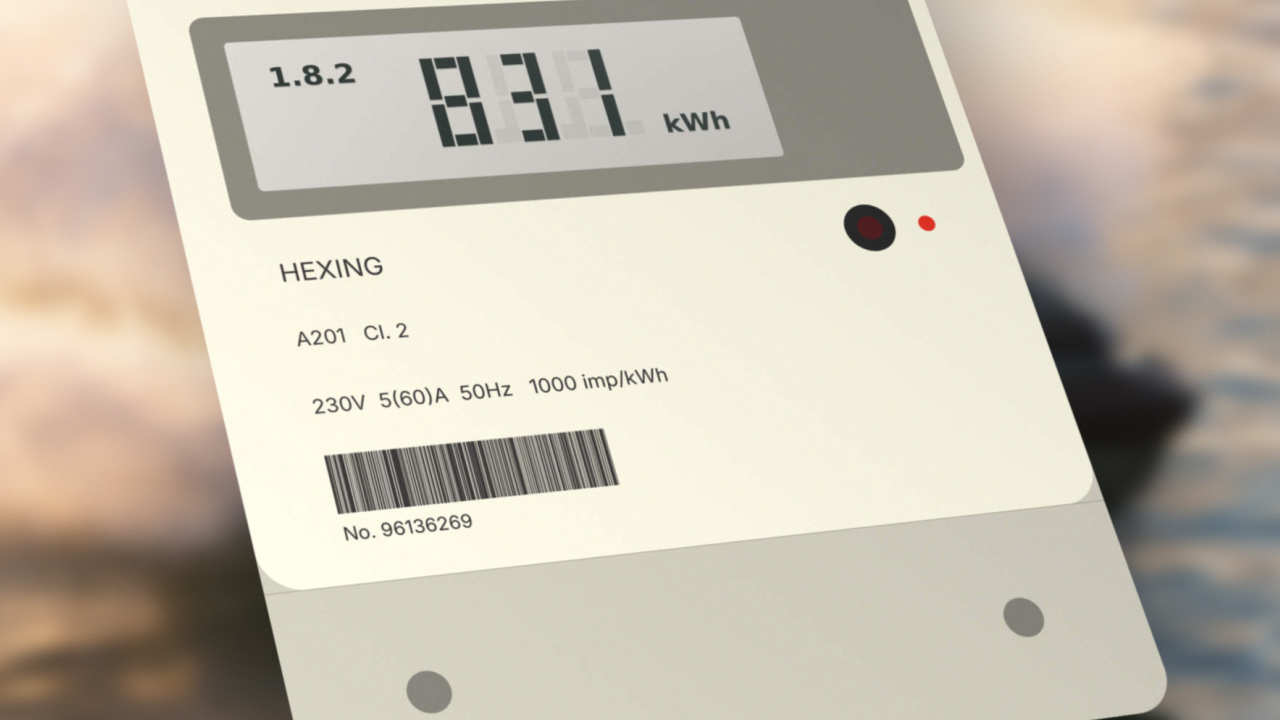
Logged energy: 831 kWh
